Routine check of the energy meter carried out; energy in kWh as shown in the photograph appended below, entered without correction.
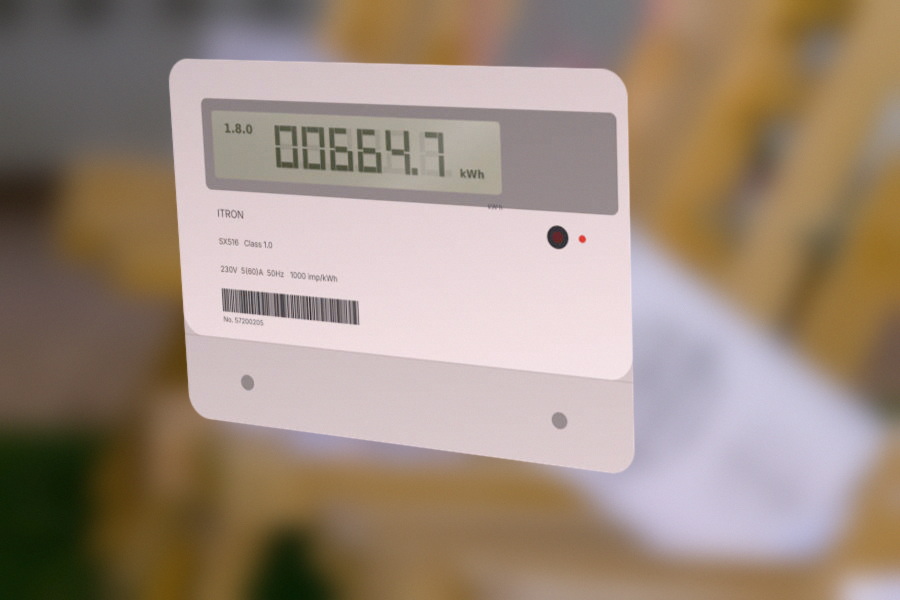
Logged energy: 664.7 kWh
